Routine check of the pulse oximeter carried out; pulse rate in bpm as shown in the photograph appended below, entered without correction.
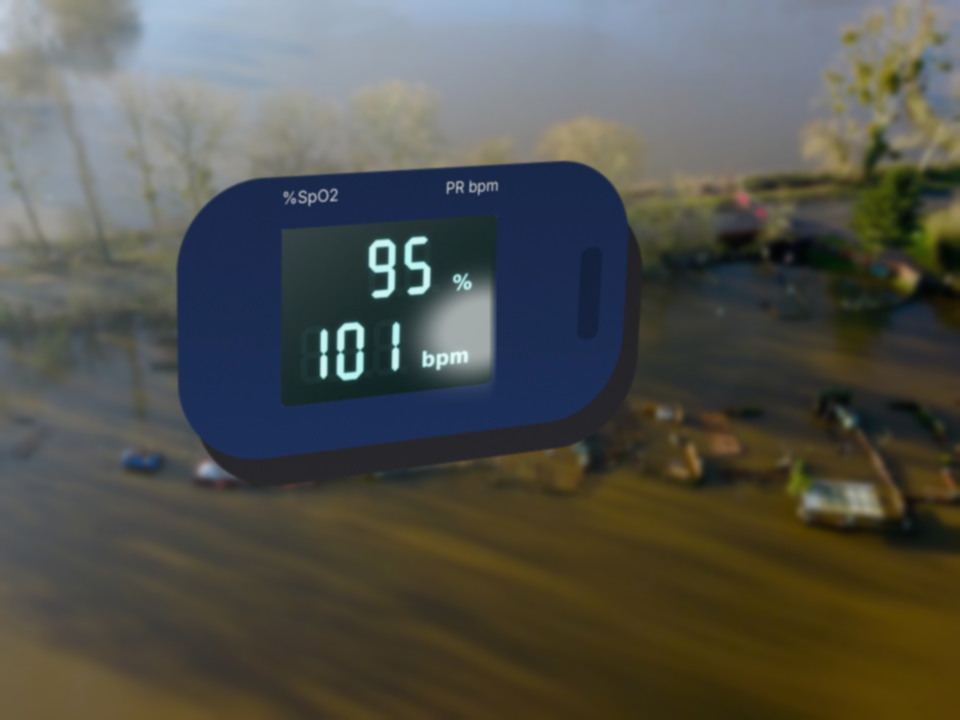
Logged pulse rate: 101 bpm
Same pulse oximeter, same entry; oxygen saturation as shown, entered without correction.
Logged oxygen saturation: 95 %
